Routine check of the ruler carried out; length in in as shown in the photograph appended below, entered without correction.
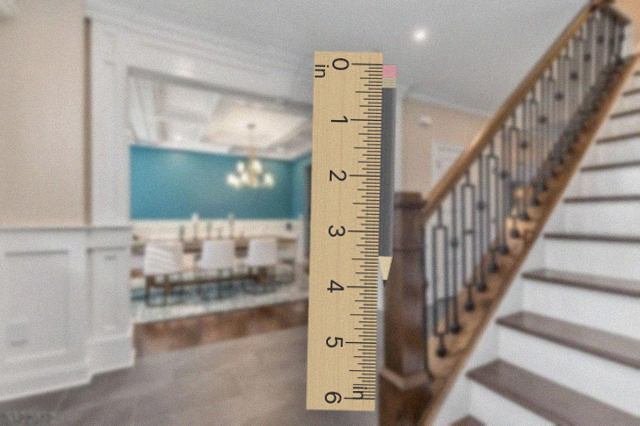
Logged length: 4 in
